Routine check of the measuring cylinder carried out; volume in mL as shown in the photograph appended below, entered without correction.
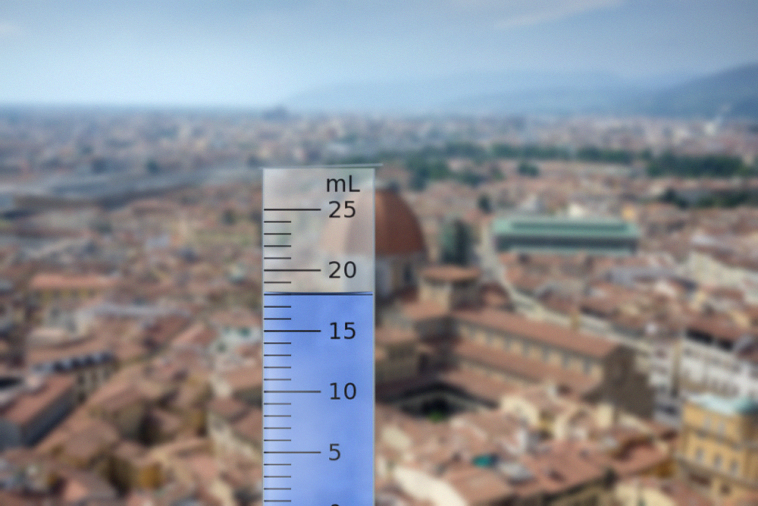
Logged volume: 18 mL
